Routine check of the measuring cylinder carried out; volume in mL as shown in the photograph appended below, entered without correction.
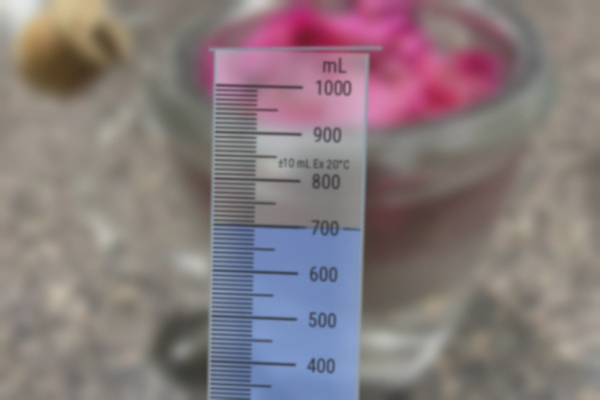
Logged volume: 700 mL
